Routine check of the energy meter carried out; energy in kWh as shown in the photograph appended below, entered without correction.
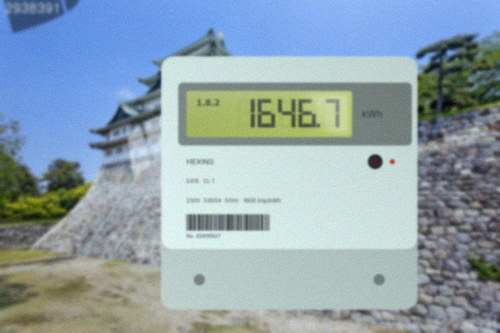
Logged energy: 1646.7 kWh
